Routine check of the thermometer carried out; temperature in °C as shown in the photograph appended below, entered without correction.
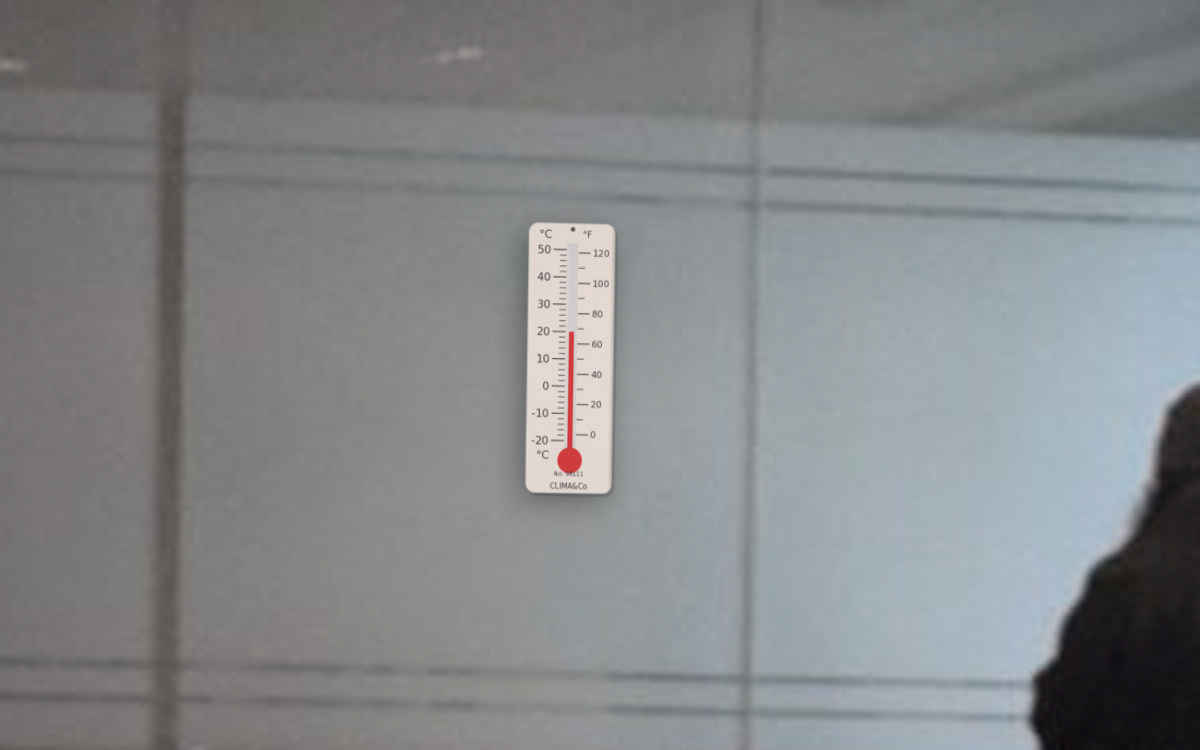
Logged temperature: 20 °C
